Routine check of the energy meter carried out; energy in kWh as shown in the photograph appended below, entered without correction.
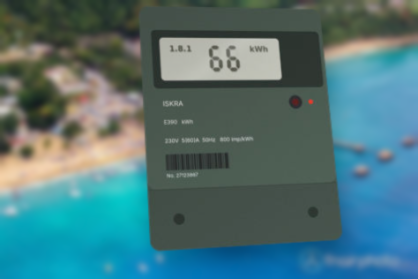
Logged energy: 66 kWh
